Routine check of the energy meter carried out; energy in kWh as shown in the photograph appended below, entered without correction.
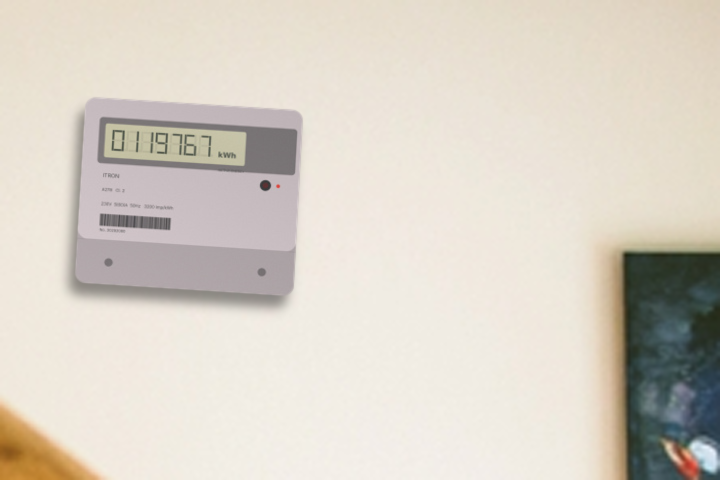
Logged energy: 119767 kWh
